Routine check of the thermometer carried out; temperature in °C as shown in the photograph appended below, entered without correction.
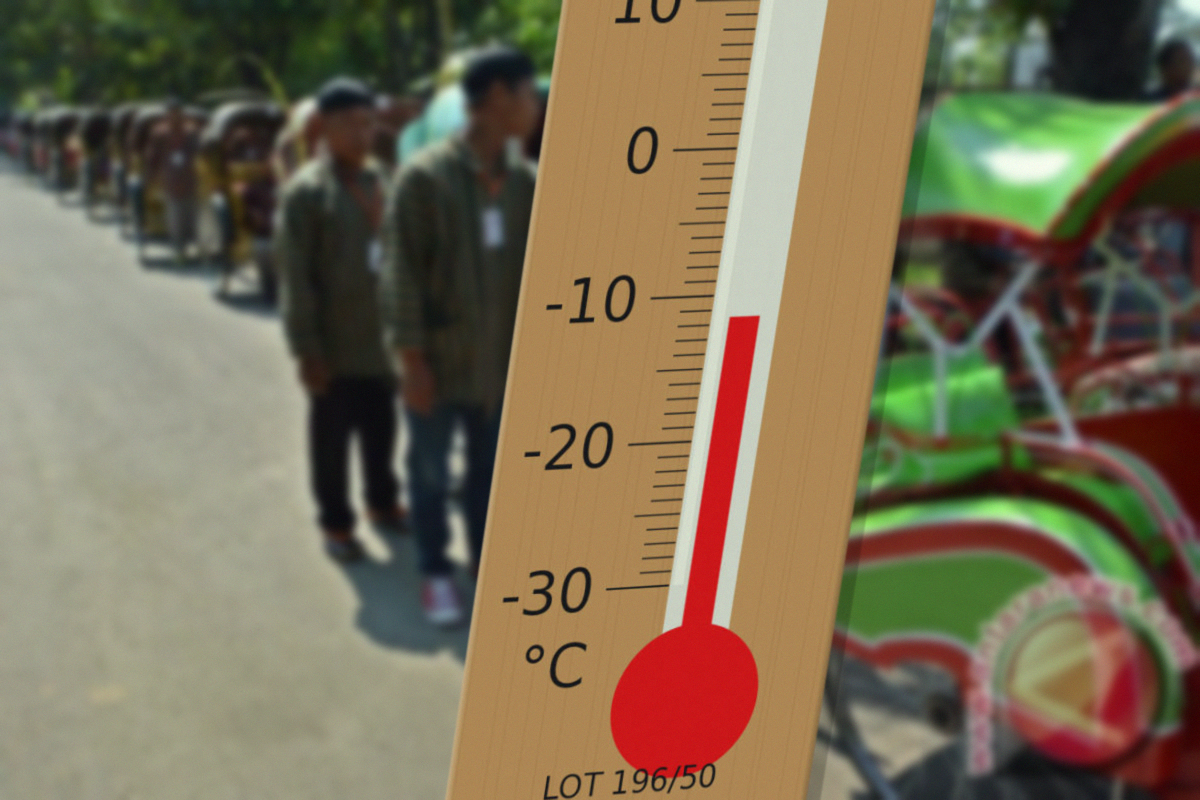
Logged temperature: -11.5 °C
